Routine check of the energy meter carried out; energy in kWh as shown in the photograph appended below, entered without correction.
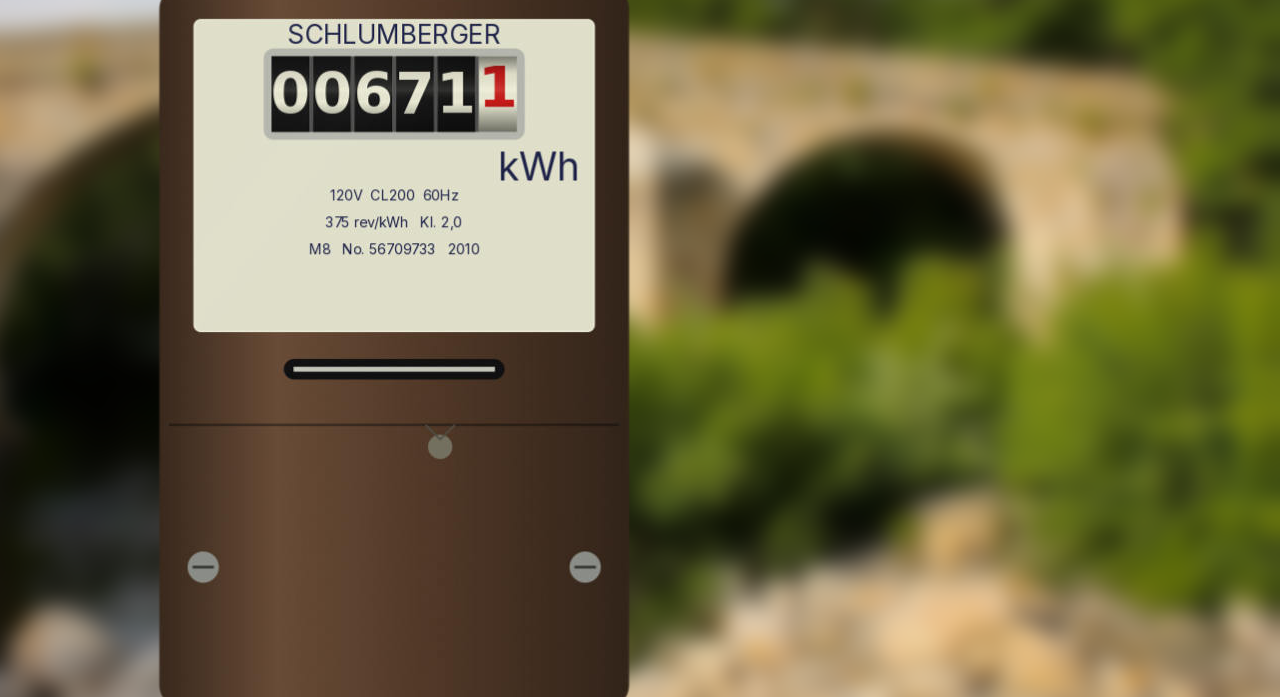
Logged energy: 671.1 kWh
